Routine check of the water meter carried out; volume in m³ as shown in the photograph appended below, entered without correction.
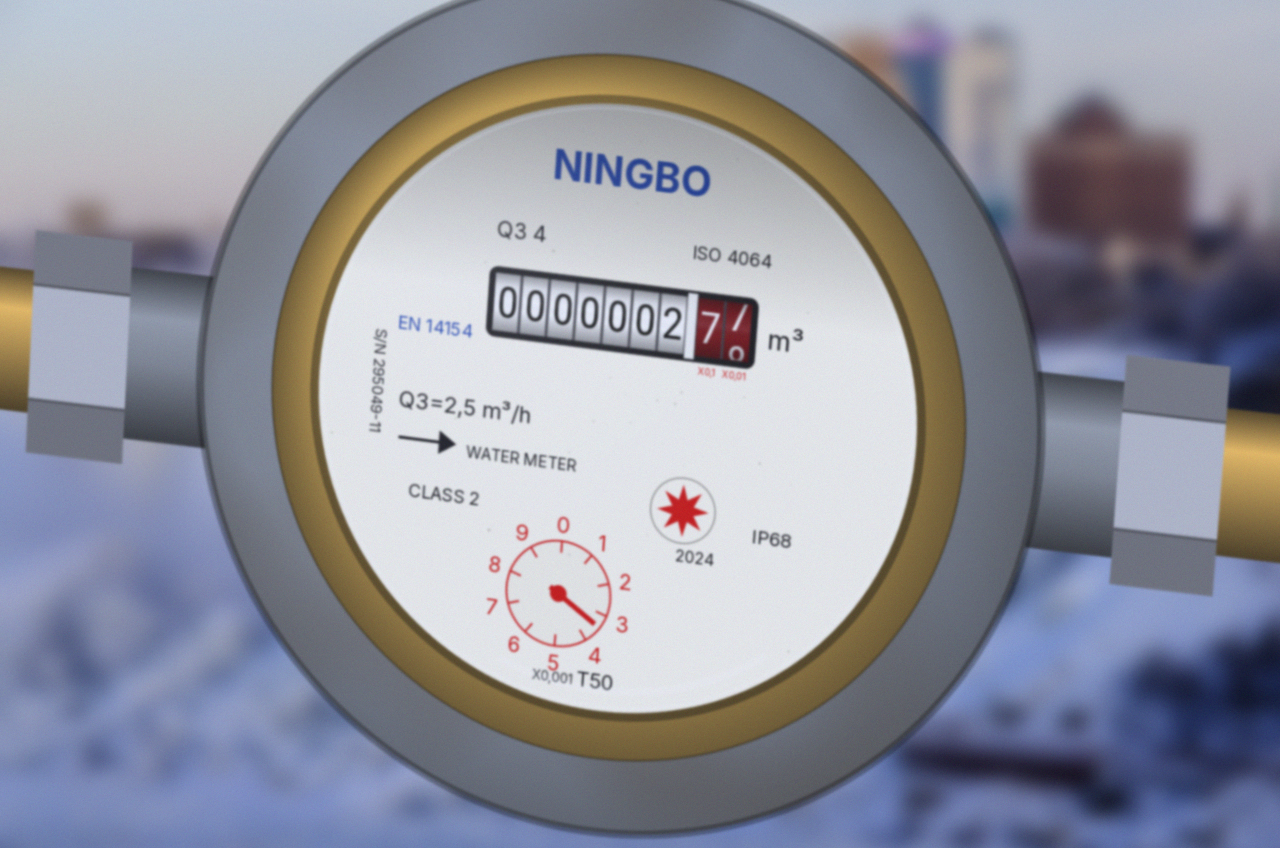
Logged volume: 2.773 m³
